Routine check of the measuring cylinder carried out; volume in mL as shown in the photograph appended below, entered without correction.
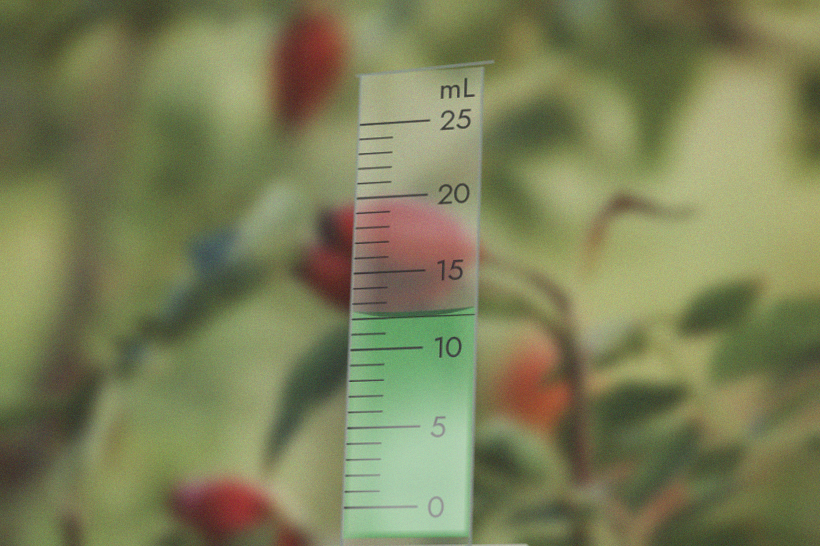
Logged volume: 12 mL
